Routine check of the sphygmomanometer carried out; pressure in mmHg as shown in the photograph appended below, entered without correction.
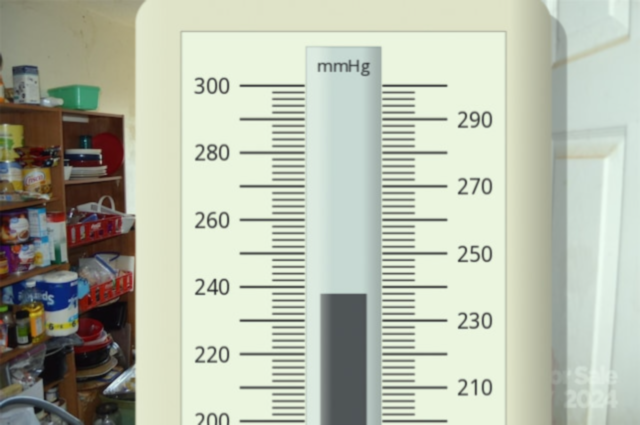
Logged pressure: 238 mmHg
